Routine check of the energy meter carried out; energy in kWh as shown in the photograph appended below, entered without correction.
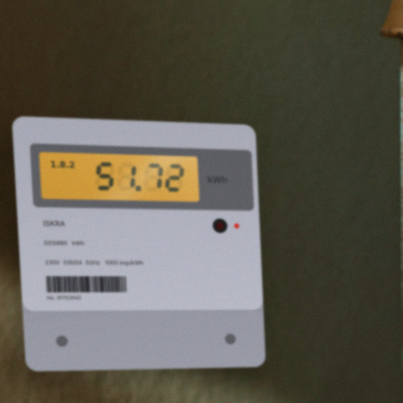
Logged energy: 51.72 kWh
